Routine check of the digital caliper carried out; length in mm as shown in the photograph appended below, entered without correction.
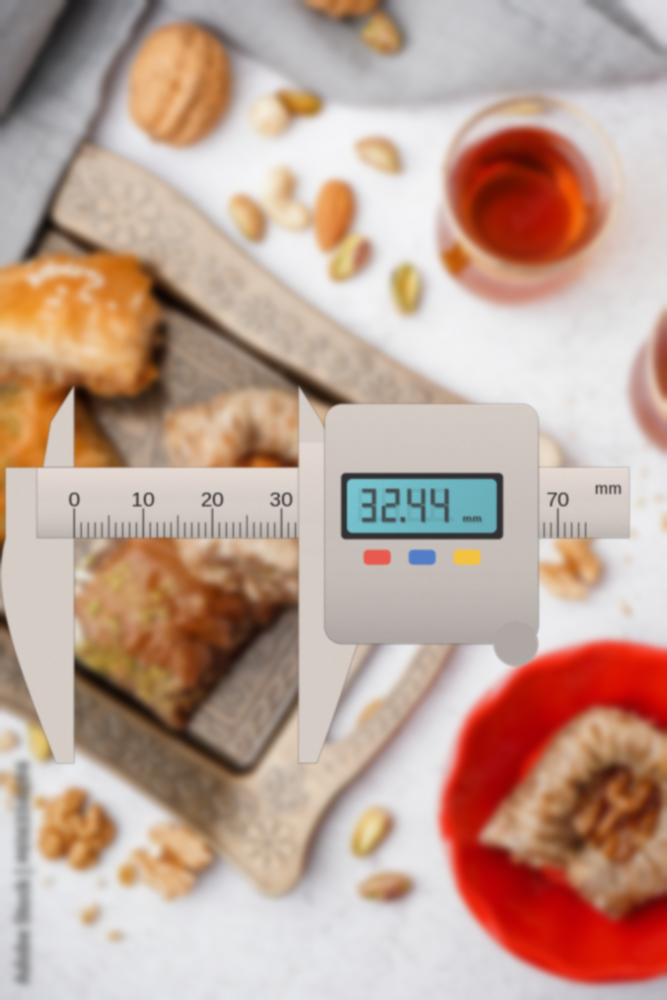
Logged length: 32.44 mm
